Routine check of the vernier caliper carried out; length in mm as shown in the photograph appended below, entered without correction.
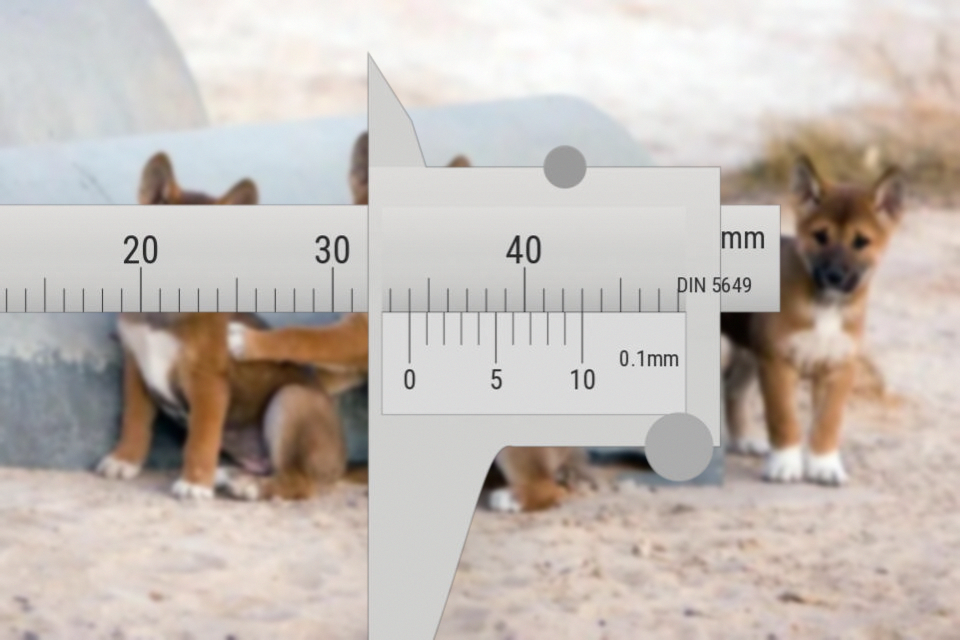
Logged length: 34.0 mm
